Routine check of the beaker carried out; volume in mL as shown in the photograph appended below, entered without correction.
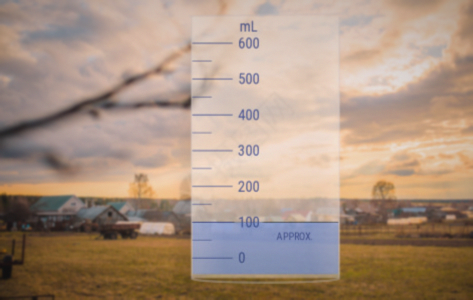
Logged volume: 100 mL
